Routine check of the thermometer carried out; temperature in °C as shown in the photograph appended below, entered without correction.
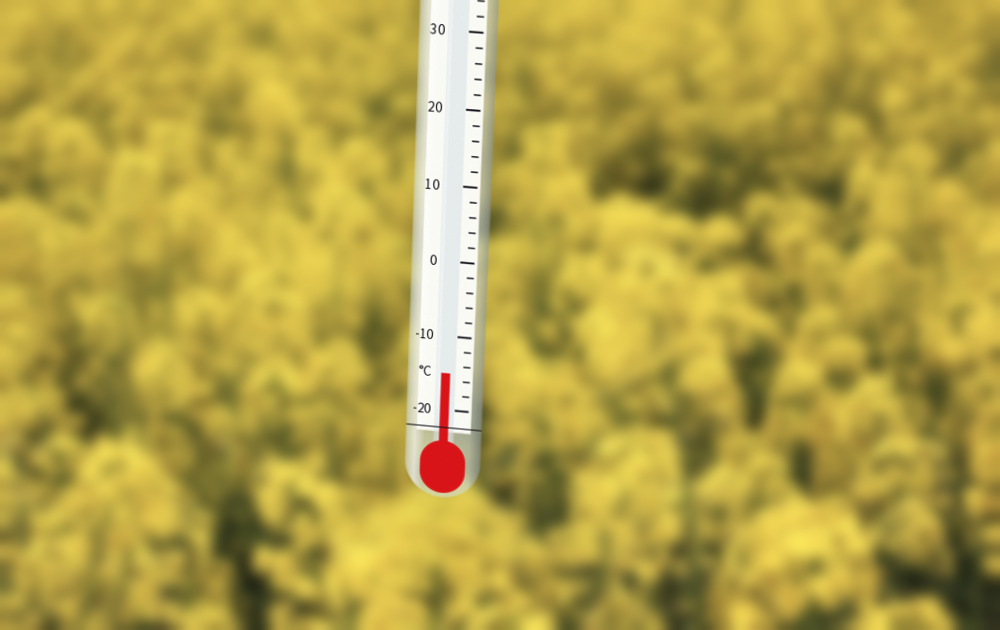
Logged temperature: -15 °C
